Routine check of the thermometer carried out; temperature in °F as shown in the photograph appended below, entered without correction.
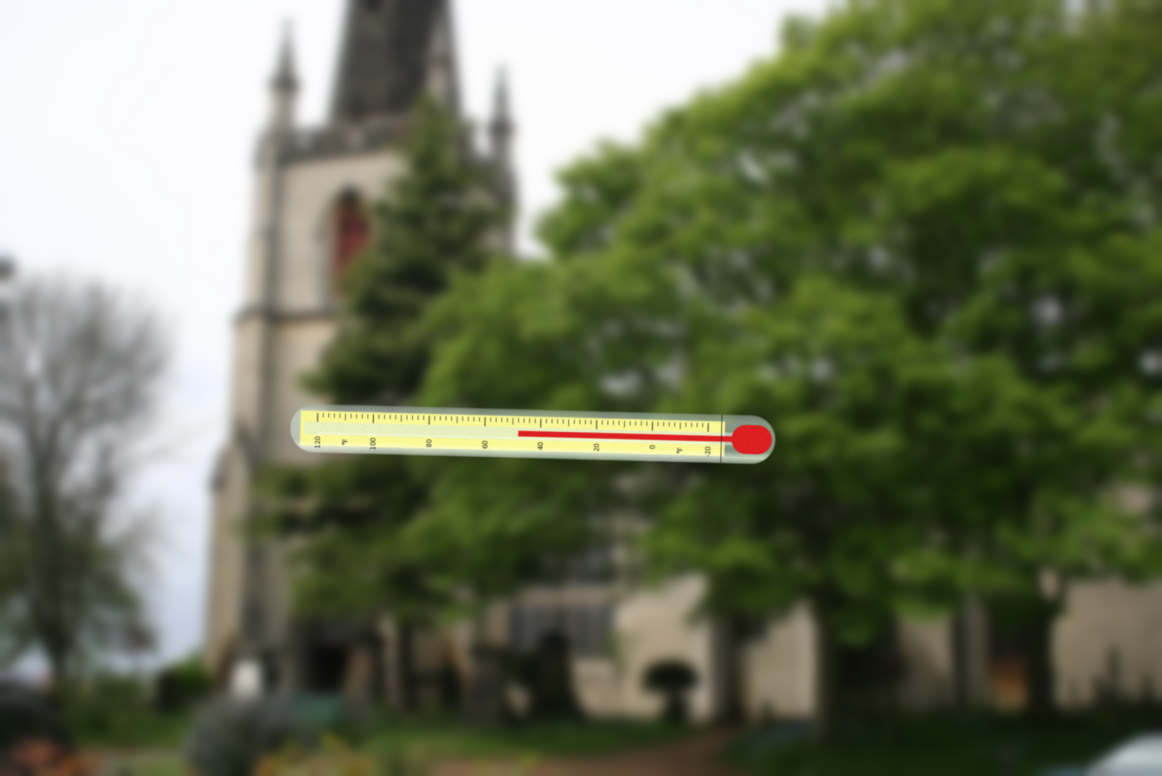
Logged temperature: 48 °F
